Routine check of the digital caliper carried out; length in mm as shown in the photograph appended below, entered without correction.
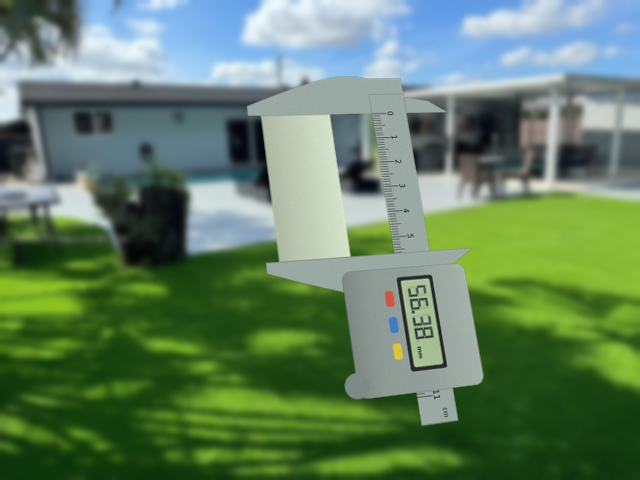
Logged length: 56.38 mm
